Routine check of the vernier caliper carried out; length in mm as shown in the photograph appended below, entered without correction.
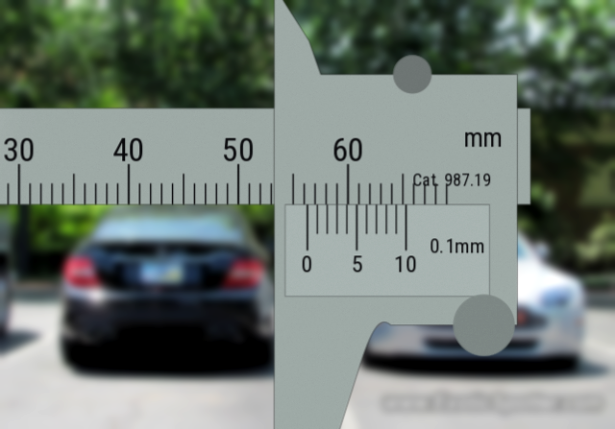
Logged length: 56.3 mm
